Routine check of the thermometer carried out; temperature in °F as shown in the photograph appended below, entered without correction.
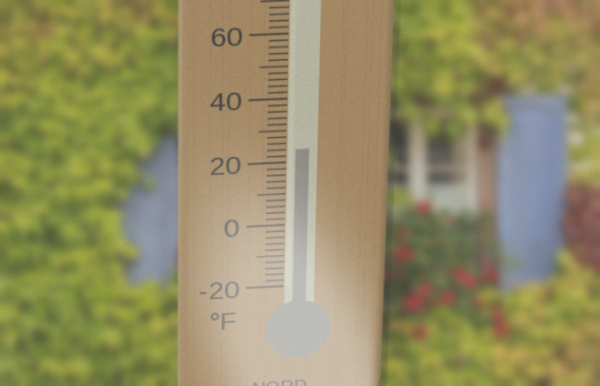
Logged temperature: 24 °F
